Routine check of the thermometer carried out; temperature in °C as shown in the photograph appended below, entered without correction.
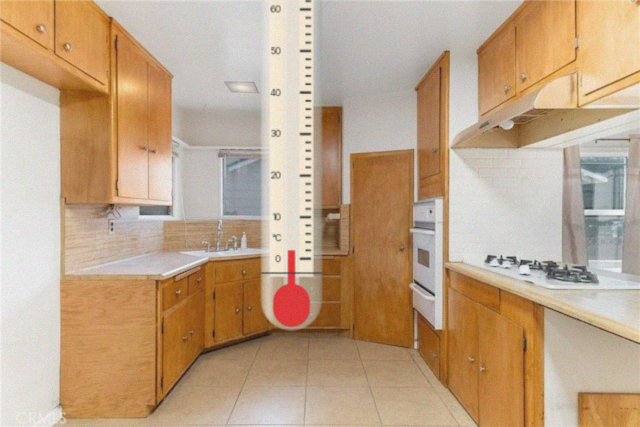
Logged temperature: 2 °C
